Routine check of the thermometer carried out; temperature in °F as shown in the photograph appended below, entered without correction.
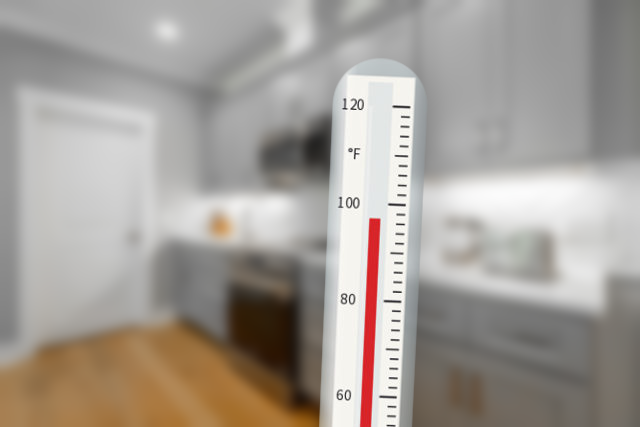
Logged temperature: 97 °F
